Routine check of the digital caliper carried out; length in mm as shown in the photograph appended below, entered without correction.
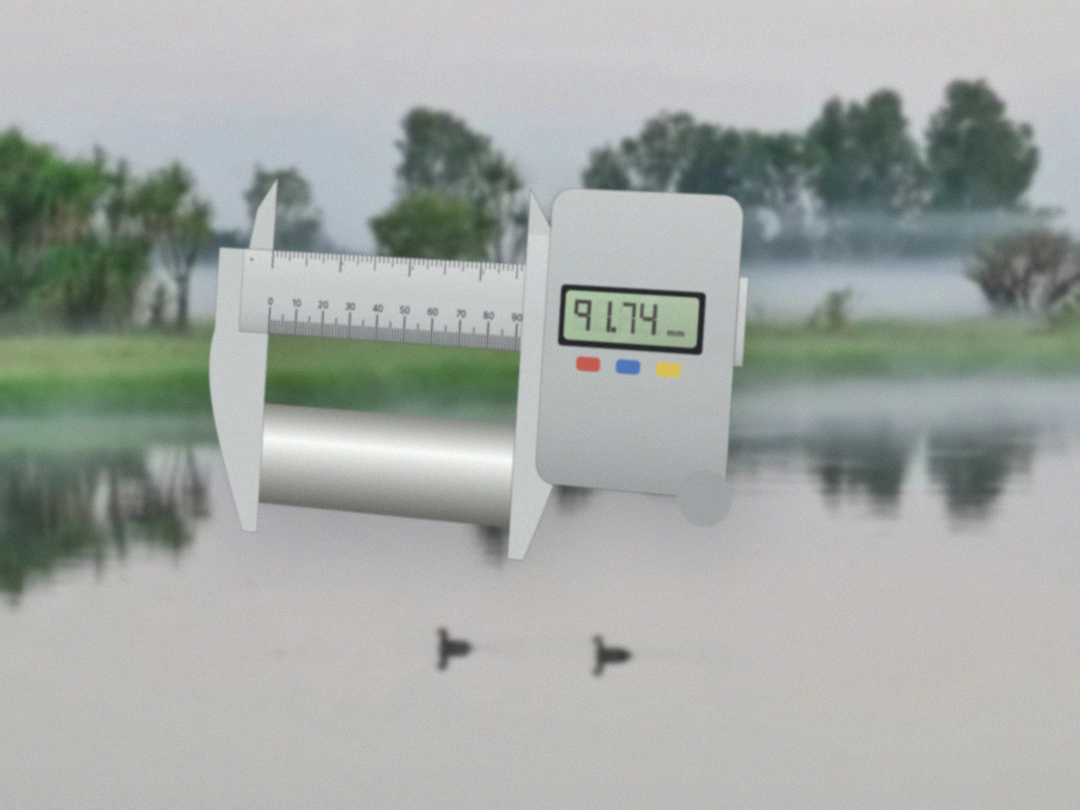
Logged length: 91.74 mm
